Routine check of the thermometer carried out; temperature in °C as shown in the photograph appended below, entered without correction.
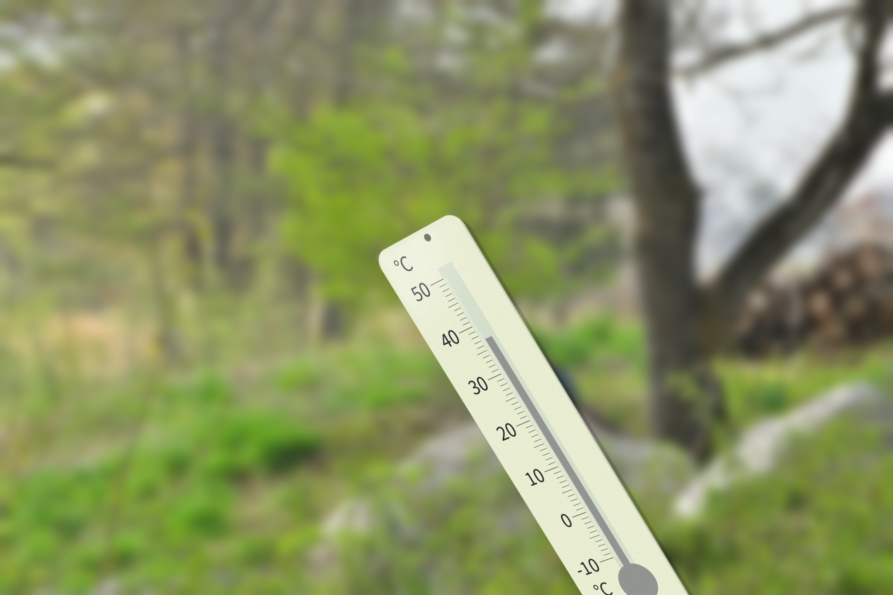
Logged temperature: 37 °C
